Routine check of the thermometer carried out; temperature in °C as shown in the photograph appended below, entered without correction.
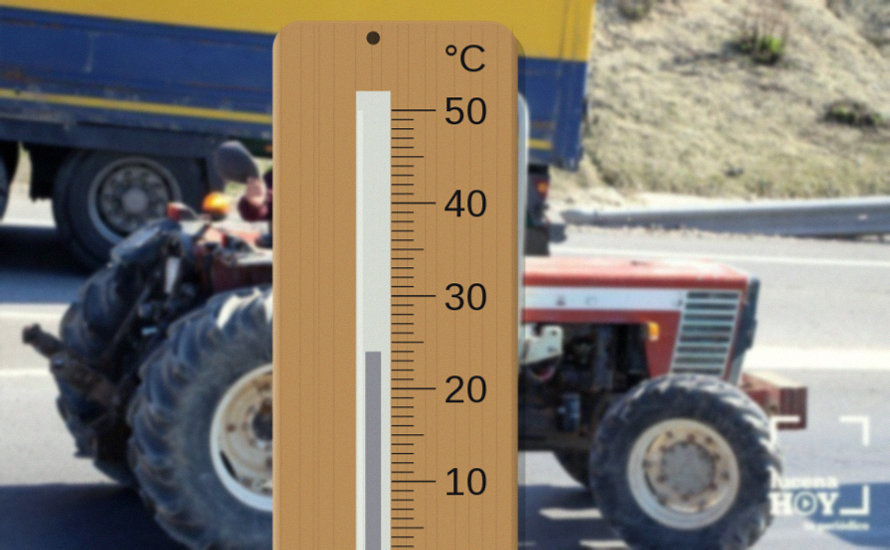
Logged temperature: 24 °C
